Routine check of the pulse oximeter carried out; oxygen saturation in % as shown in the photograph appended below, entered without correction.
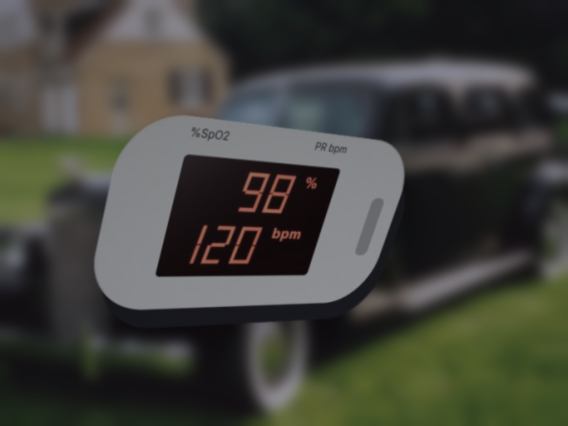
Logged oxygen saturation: 98 %
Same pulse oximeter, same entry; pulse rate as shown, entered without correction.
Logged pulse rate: 120 bpm
